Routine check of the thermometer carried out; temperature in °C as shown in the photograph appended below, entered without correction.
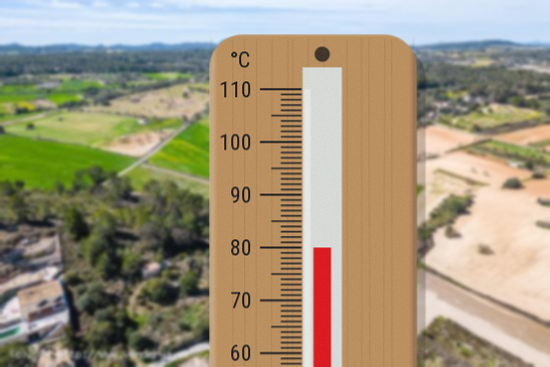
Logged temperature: 80 °C
